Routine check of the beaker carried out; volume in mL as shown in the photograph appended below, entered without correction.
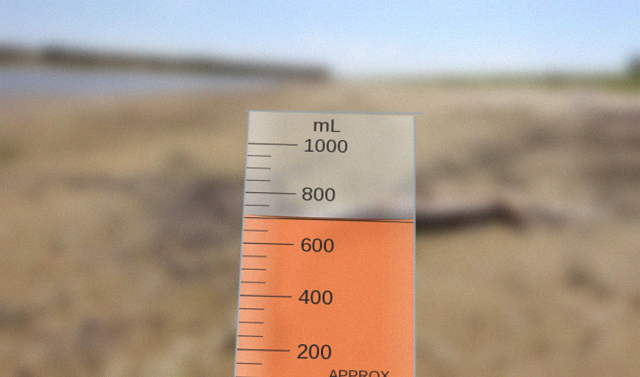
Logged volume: 700 mL
